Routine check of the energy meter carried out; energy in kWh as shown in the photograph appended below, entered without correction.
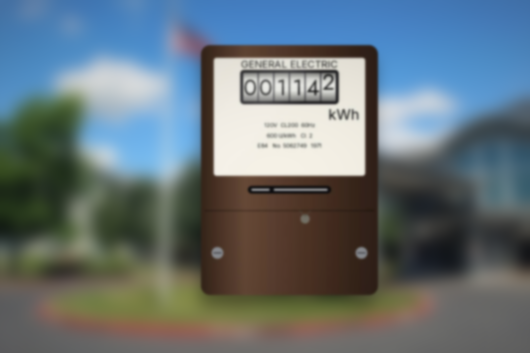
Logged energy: 1142 kWh
